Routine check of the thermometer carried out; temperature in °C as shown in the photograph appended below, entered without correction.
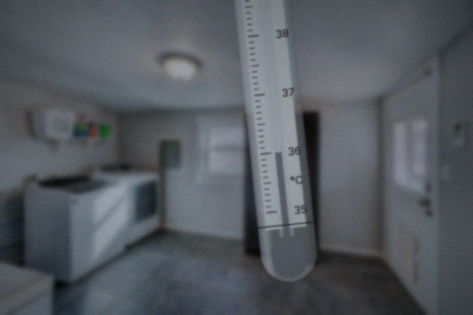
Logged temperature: 36 °C
